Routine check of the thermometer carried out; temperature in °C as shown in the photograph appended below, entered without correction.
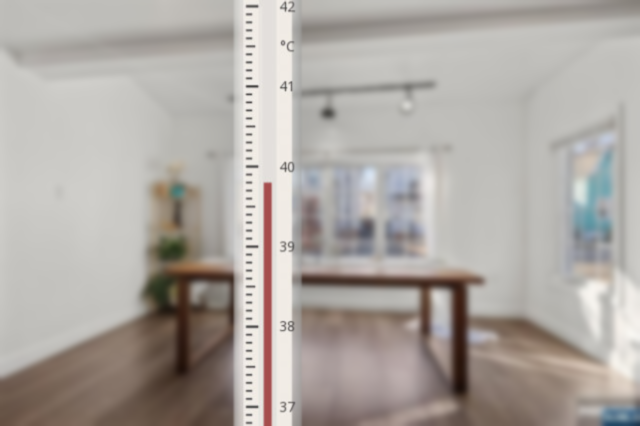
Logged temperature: 39.8 °C
